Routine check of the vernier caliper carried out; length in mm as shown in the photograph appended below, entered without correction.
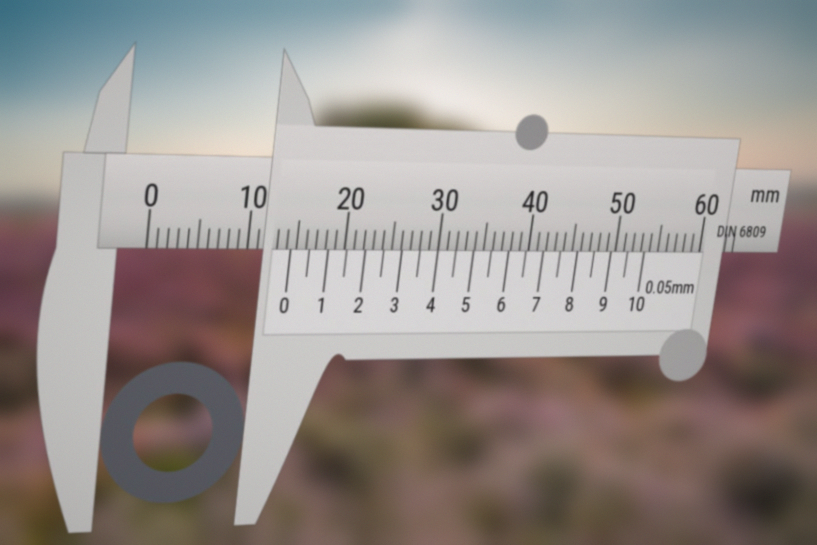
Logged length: 14.4 mm
